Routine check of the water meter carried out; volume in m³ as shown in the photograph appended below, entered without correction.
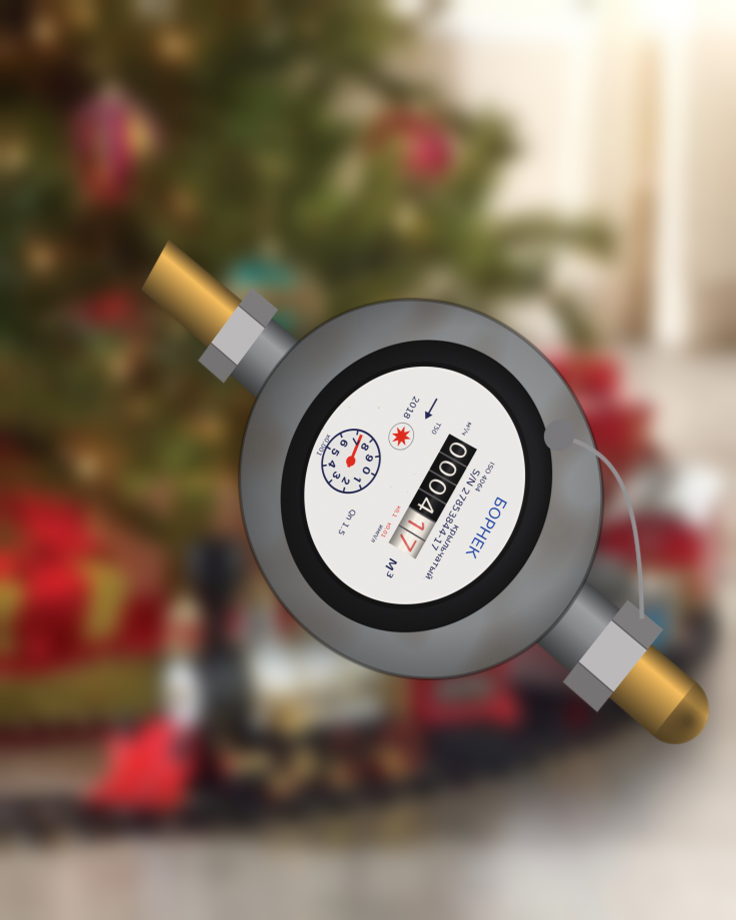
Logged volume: 4.177 m³
